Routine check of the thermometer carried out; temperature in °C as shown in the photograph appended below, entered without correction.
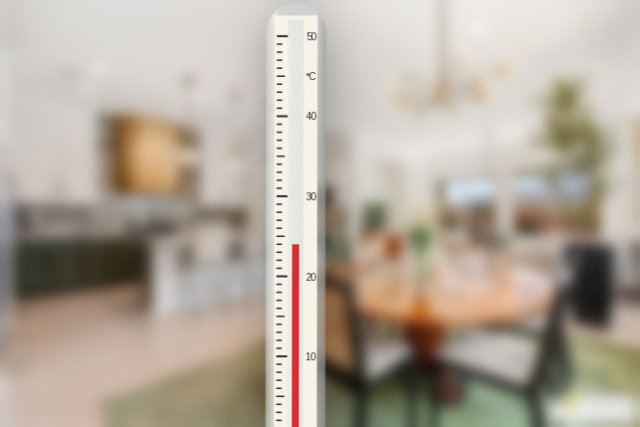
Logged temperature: 24 °C
